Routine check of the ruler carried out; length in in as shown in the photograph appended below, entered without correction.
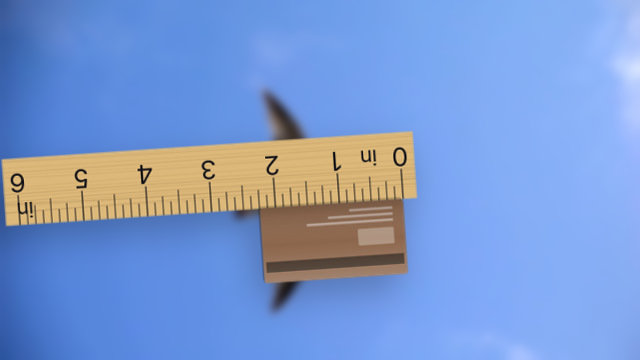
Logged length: 2.25 in
